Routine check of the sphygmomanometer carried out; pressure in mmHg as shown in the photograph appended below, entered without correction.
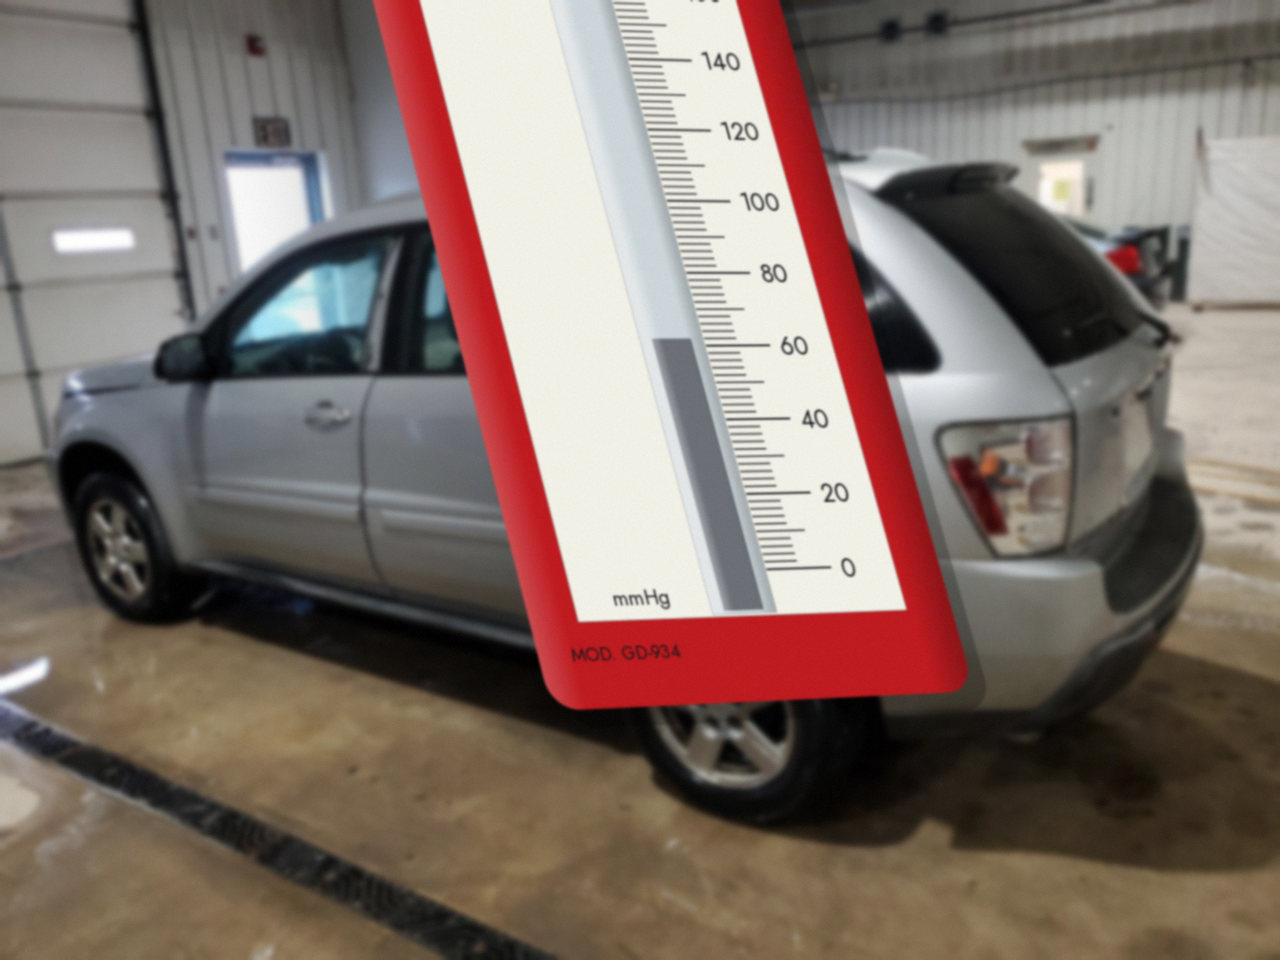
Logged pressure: 62 mmHg
